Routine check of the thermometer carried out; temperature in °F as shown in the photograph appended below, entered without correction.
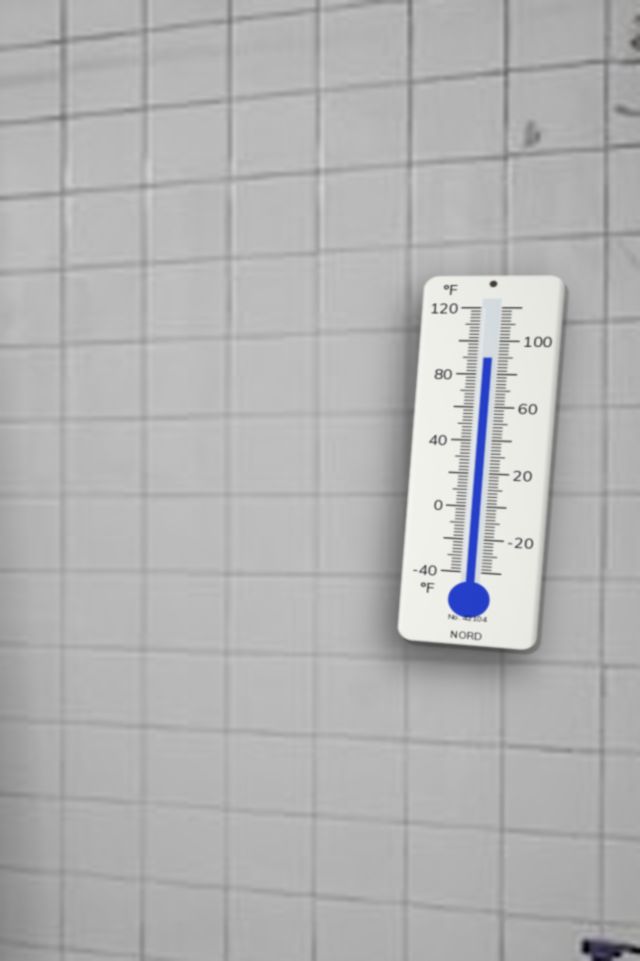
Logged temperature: 90 °F
